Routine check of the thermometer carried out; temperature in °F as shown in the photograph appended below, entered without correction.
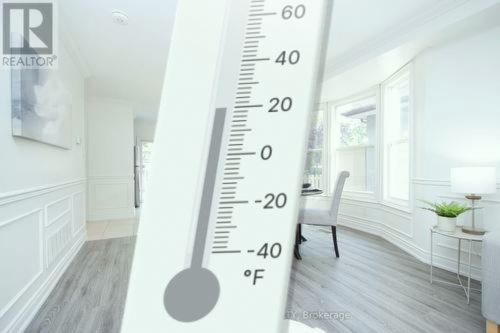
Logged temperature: 20 °F
